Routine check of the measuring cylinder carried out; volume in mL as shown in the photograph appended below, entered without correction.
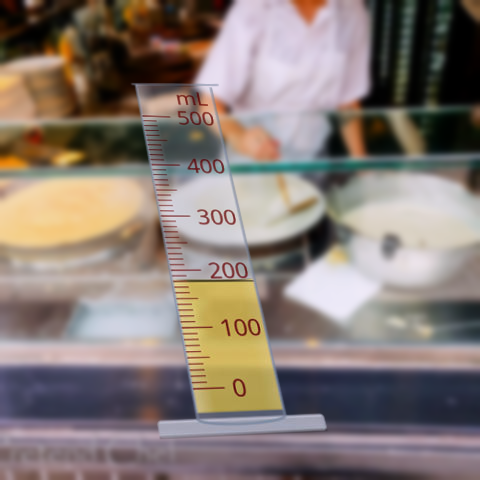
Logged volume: 180 mL
